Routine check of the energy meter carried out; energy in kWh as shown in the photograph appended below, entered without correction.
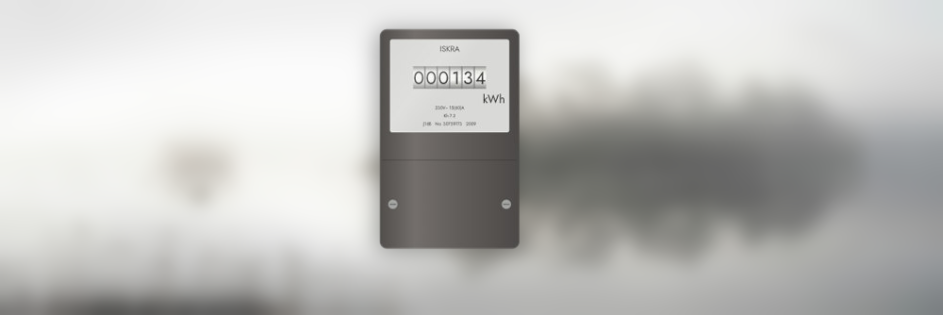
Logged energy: 134 kWh
